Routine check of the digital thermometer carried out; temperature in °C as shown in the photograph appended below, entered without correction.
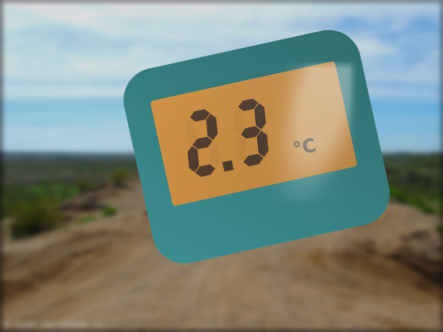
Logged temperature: 2.3 °C
